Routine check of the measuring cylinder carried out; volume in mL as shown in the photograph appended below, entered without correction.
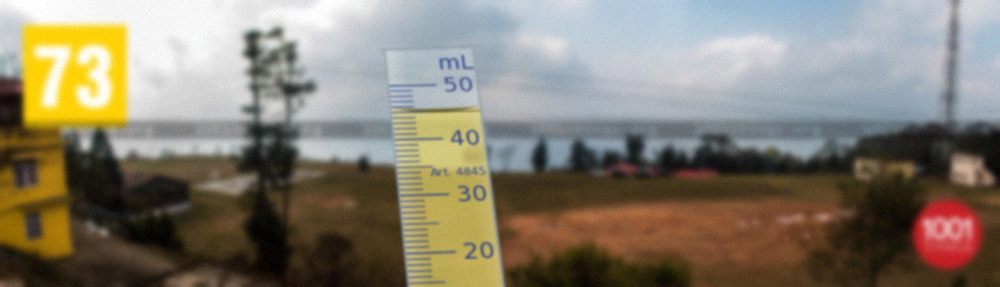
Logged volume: 45 mL
